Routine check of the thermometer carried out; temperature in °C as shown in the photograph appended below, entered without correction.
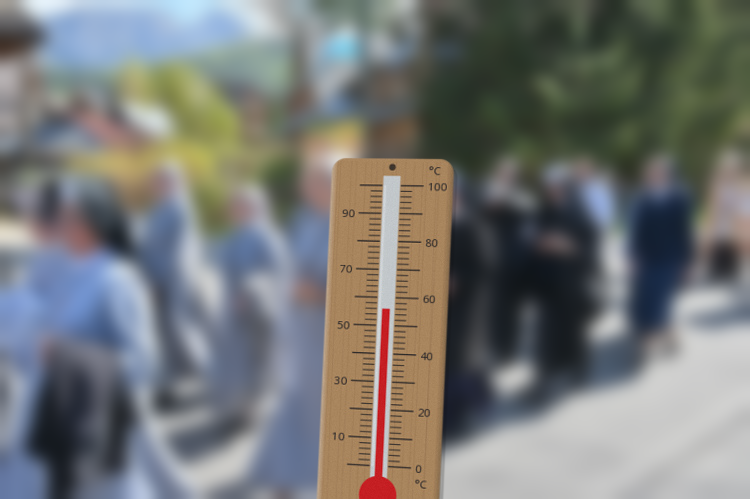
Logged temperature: 56 °C
